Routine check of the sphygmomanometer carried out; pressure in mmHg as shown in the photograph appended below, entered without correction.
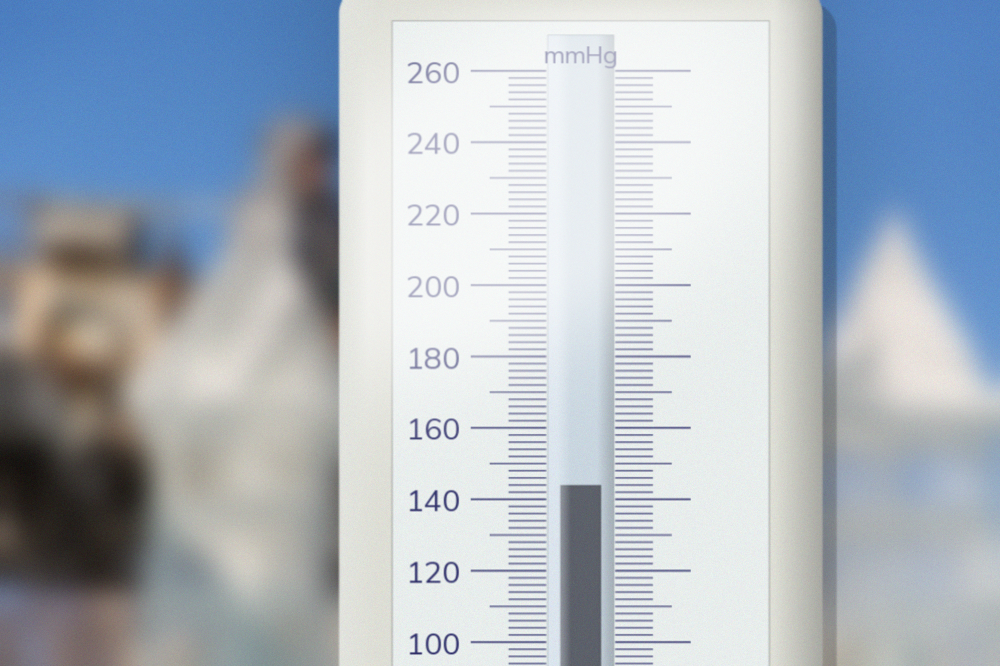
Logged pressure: 144 mmHg
